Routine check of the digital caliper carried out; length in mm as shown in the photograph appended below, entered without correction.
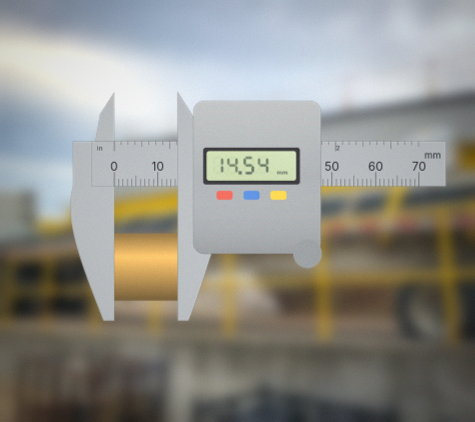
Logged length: 14.54 mm
